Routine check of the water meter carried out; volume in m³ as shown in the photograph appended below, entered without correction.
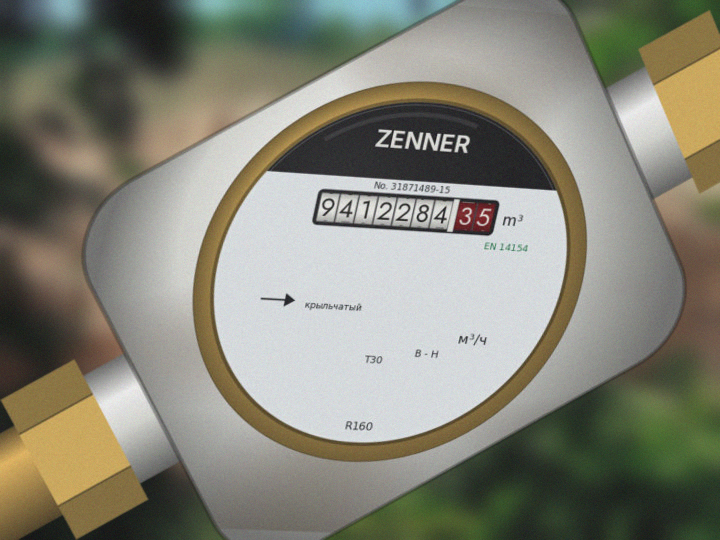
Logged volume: 9412284.35 m³
